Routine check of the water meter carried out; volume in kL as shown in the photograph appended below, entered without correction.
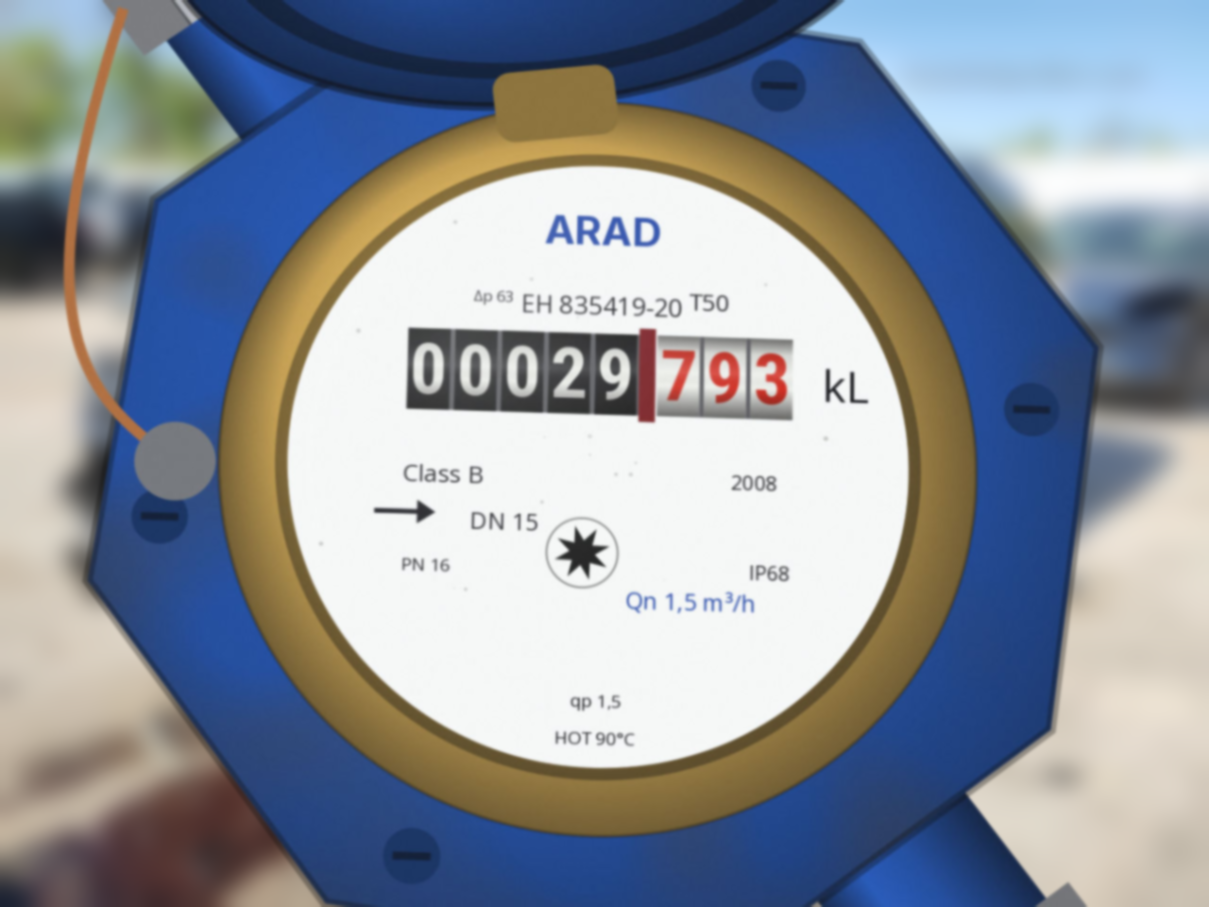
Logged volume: 29.793 kL
